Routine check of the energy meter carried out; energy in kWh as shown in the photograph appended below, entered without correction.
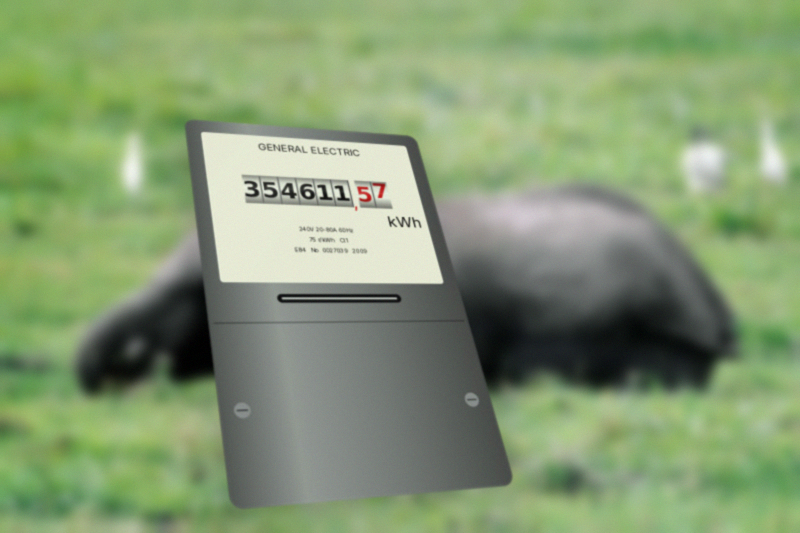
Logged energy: 354611.57 kWh
